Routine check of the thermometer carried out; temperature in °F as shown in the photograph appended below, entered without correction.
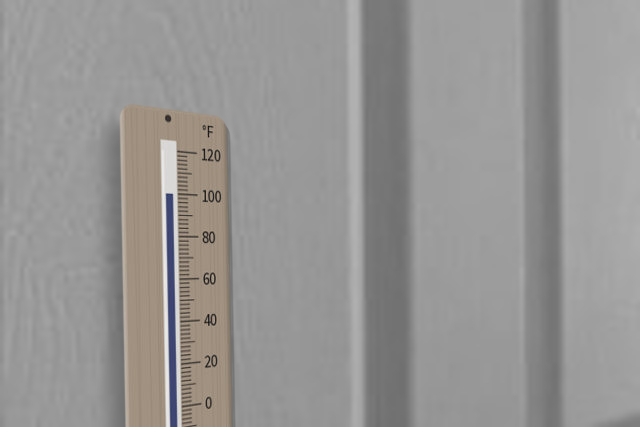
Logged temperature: 100 °F
